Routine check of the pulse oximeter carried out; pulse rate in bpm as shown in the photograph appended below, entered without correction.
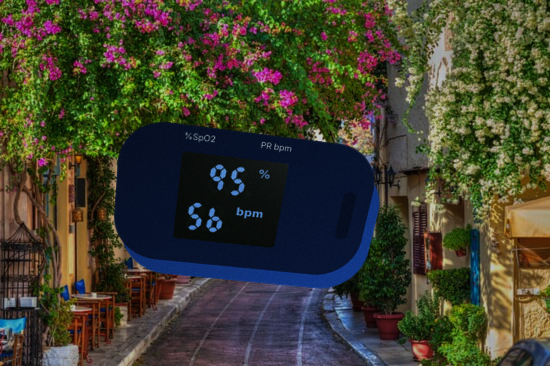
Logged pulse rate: 56 bpm
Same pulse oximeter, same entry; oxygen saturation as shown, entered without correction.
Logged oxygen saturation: 95 %
